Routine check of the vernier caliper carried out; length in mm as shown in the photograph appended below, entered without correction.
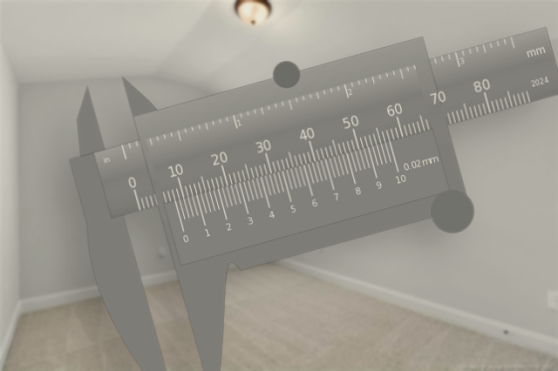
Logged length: 8.0 mm
